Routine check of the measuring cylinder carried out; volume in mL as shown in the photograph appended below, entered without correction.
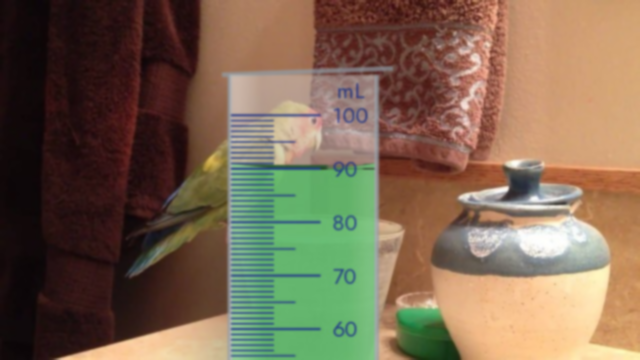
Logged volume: 90 mL
